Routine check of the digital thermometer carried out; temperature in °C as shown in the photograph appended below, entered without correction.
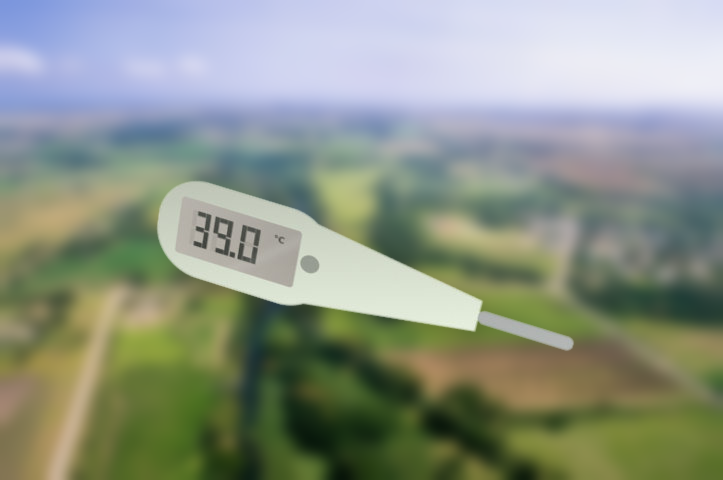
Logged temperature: 39.0 °C
